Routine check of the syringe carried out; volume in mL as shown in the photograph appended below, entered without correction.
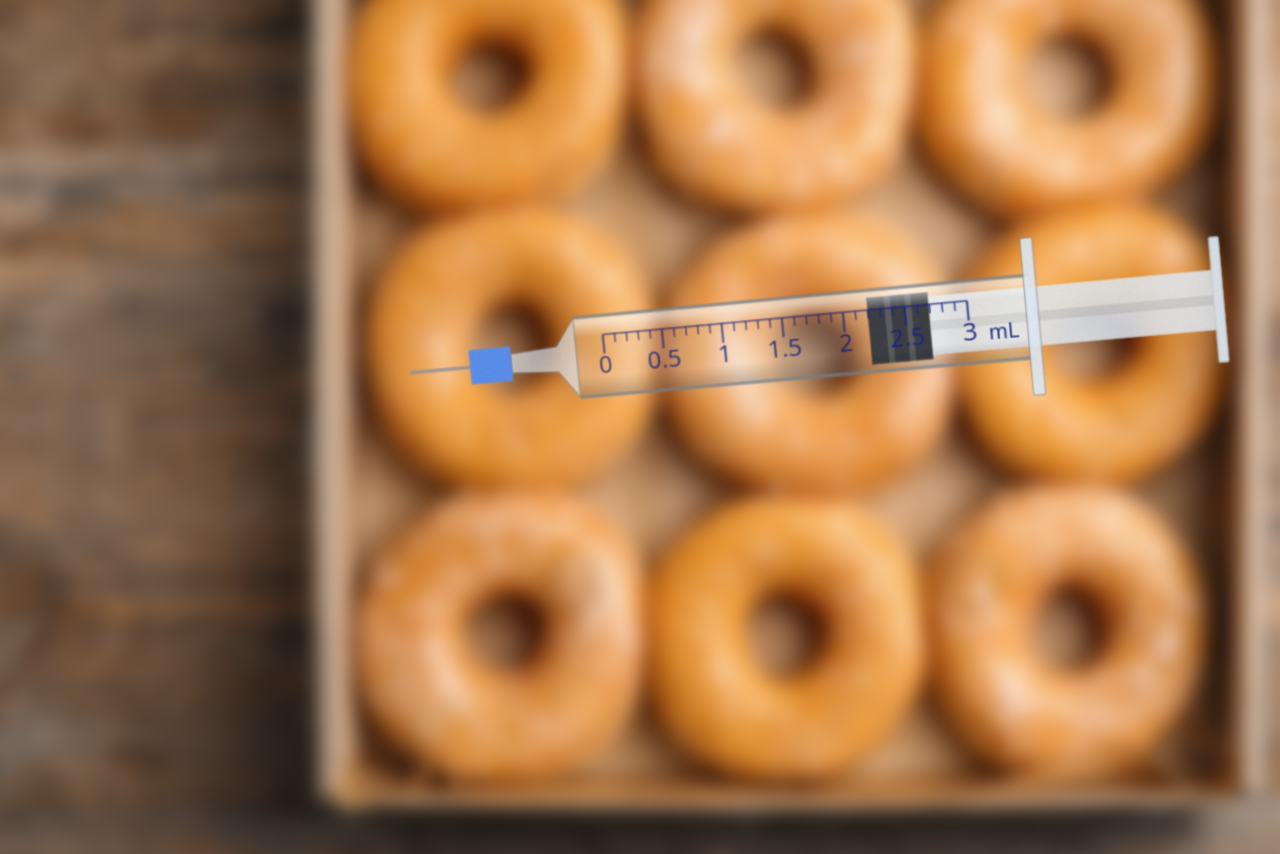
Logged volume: 2.2 mL
